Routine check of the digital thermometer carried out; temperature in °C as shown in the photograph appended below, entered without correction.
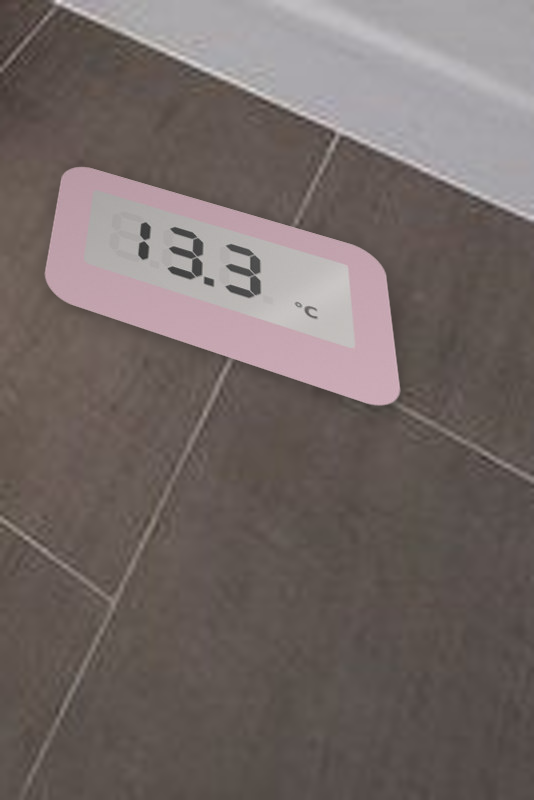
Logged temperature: 13.3 °C
